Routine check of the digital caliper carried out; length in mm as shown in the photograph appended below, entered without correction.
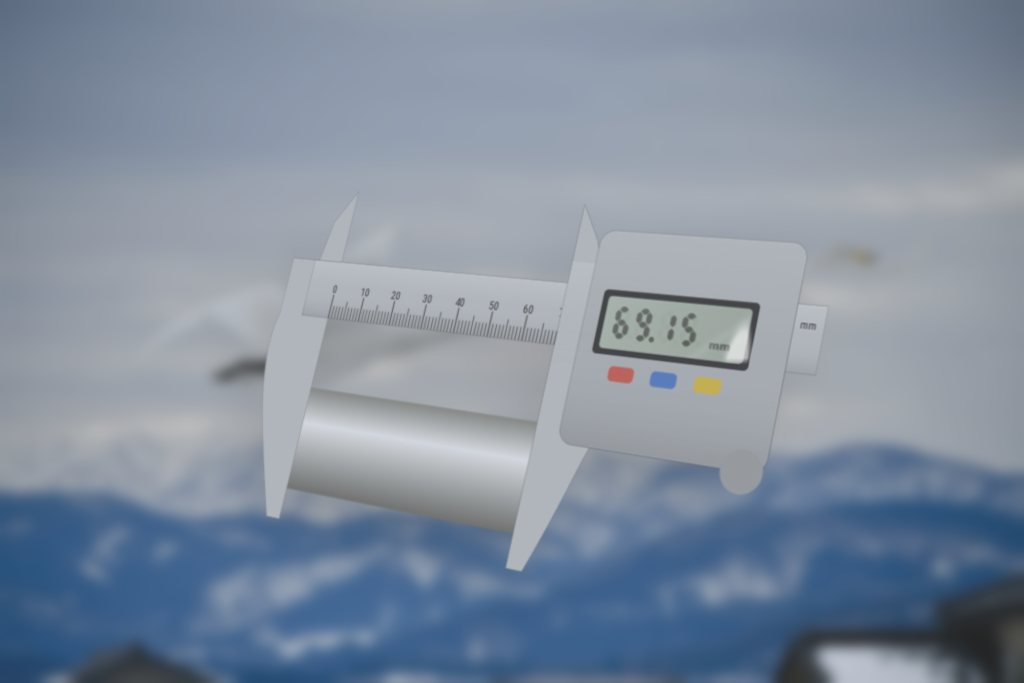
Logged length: 69.15 mm
